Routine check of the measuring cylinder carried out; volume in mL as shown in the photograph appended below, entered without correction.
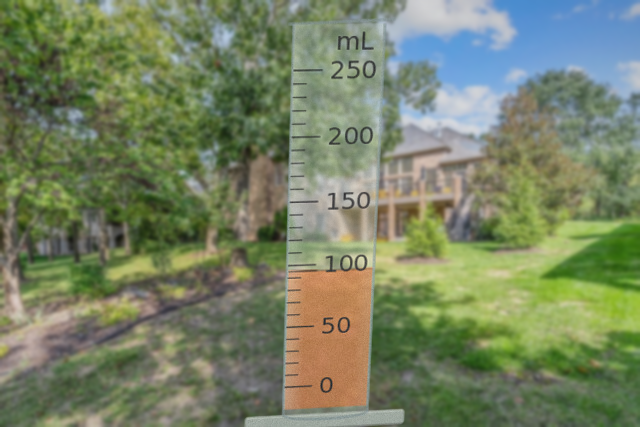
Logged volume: 95 mL
